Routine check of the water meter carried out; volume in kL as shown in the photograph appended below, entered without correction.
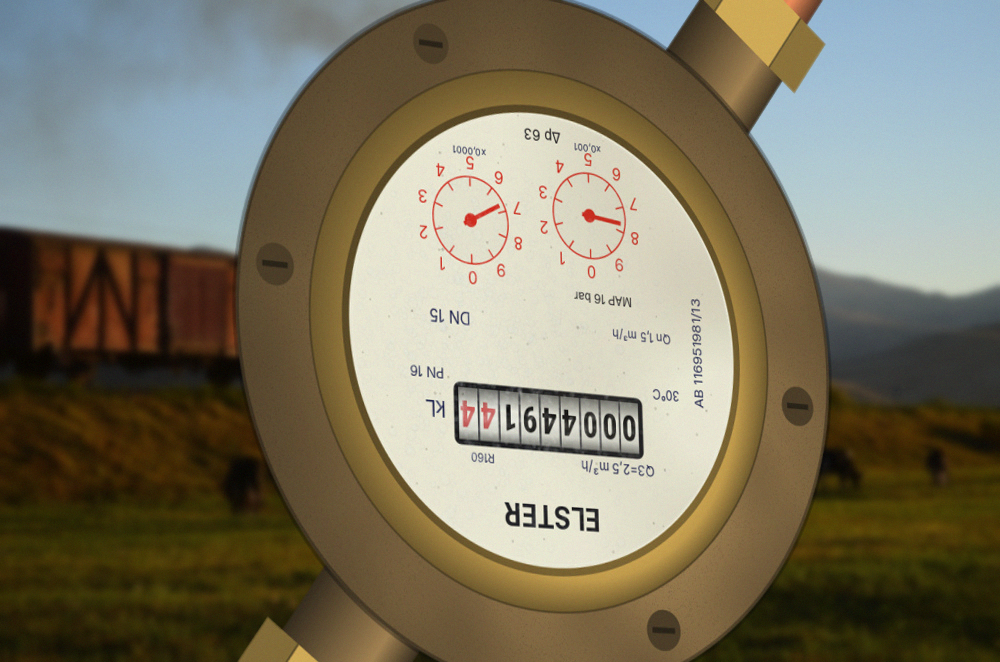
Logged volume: 4491.4476 kL
